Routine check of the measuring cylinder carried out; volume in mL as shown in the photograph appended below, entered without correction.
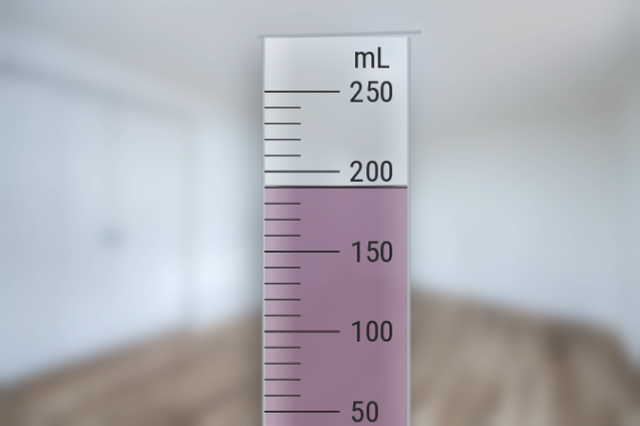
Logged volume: 190 mL
